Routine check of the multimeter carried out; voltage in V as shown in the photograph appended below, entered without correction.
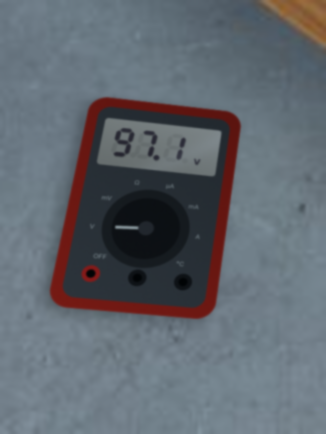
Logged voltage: 97.1 V
